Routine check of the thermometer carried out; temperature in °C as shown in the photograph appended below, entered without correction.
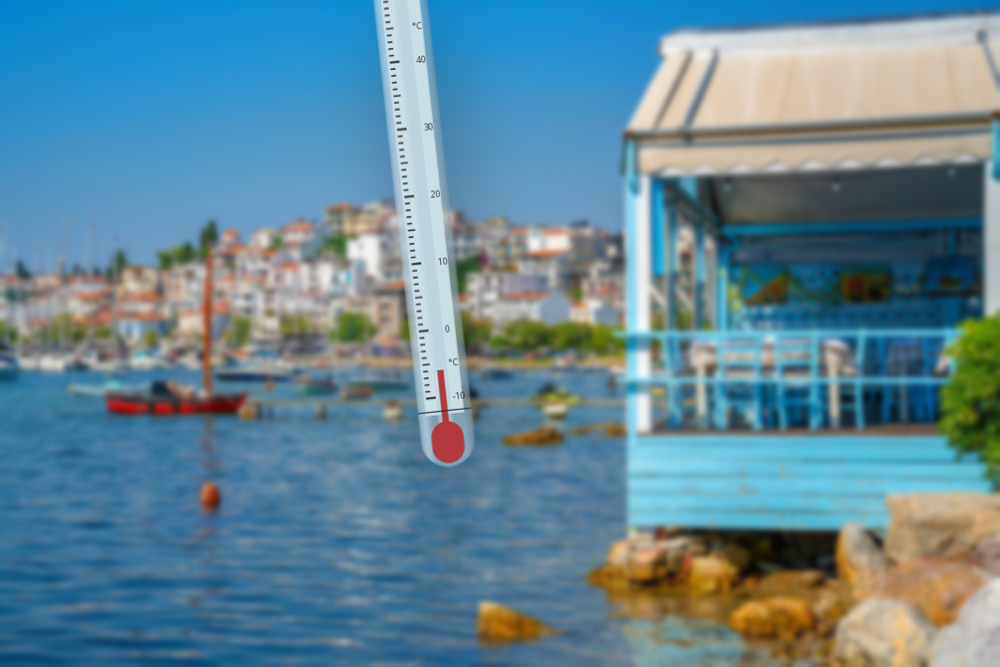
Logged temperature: -6 °C
